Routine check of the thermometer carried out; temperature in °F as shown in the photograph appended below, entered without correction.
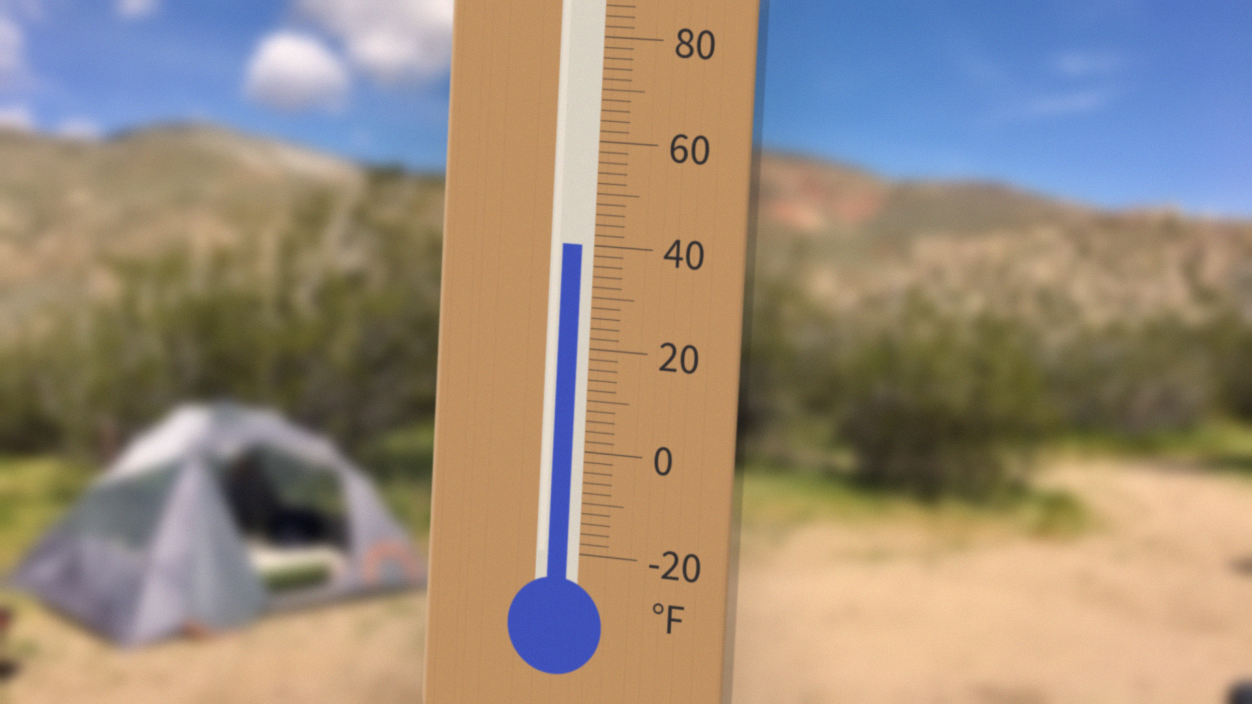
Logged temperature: 40 °F
